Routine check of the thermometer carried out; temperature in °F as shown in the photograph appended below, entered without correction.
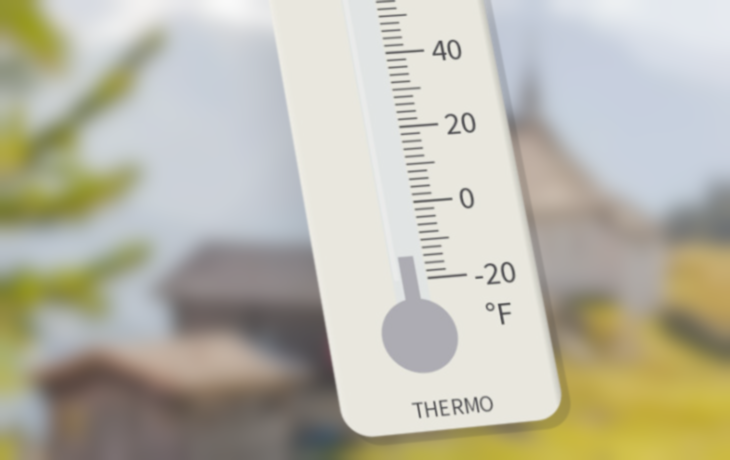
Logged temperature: -14 °F
